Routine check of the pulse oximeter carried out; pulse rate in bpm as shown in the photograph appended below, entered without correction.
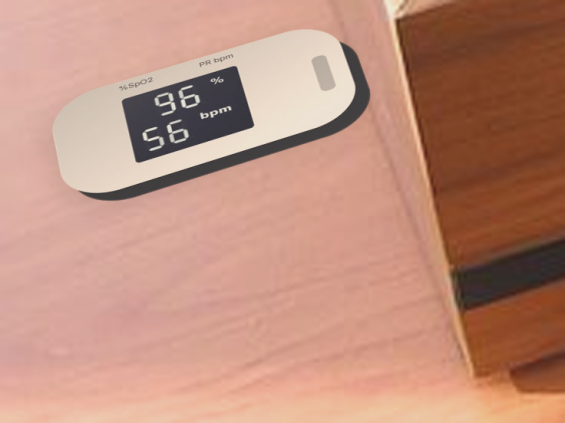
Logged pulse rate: 56 bpm
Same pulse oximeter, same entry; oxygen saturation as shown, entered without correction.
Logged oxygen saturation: 96 %
